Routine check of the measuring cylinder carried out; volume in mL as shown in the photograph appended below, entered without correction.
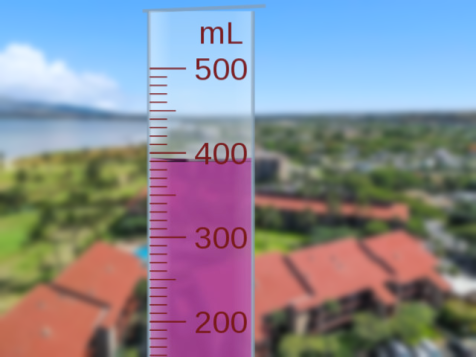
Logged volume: 390 mL
